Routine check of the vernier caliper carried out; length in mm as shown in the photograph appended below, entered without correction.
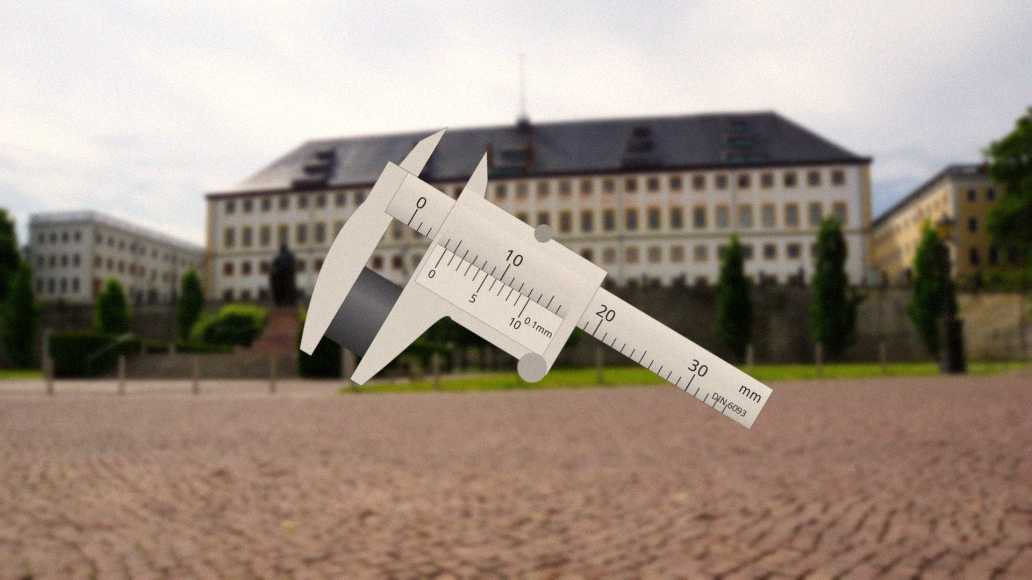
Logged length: 4.2 mm
